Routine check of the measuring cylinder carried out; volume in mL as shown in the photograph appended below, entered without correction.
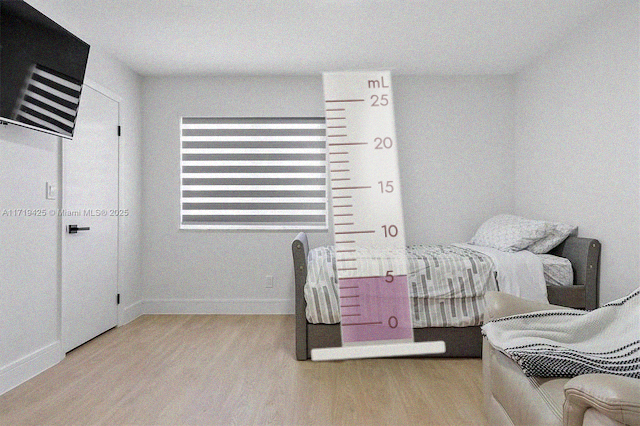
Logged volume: 5 mL
